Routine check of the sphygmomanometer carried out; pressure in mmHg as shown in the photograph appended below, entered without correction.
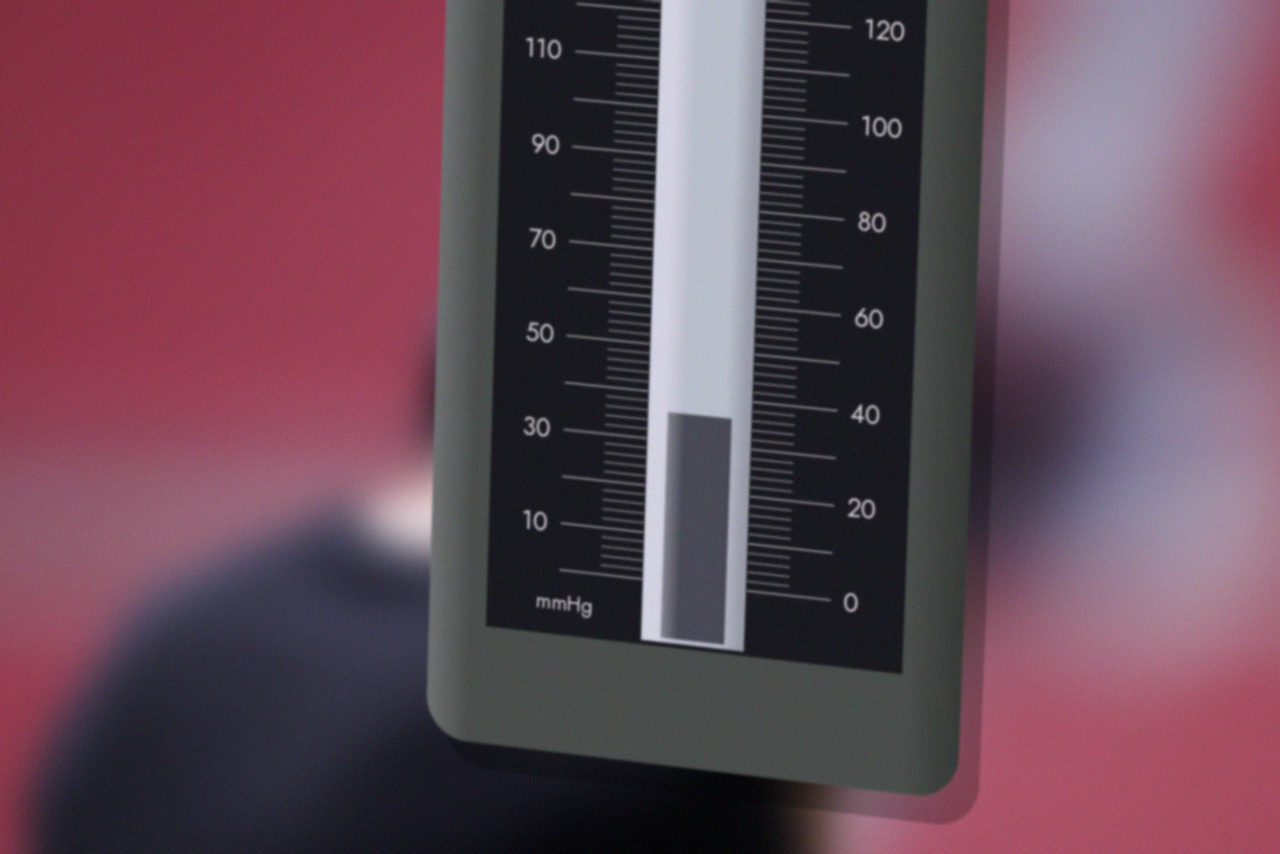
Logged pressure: 36 mmHg
